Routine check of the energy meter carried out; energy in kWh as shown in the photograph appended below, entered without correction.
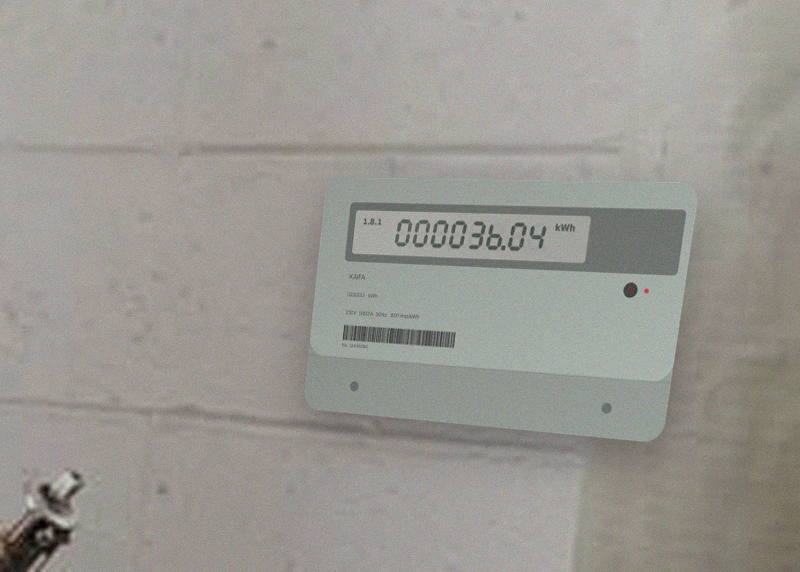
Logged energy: 36.04 kWh
